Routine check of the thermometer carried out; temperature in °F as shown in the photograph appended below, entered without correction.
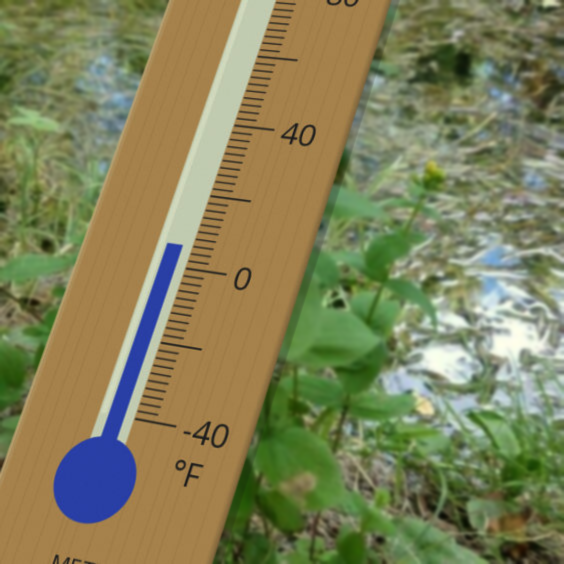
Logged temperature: 6 °F
